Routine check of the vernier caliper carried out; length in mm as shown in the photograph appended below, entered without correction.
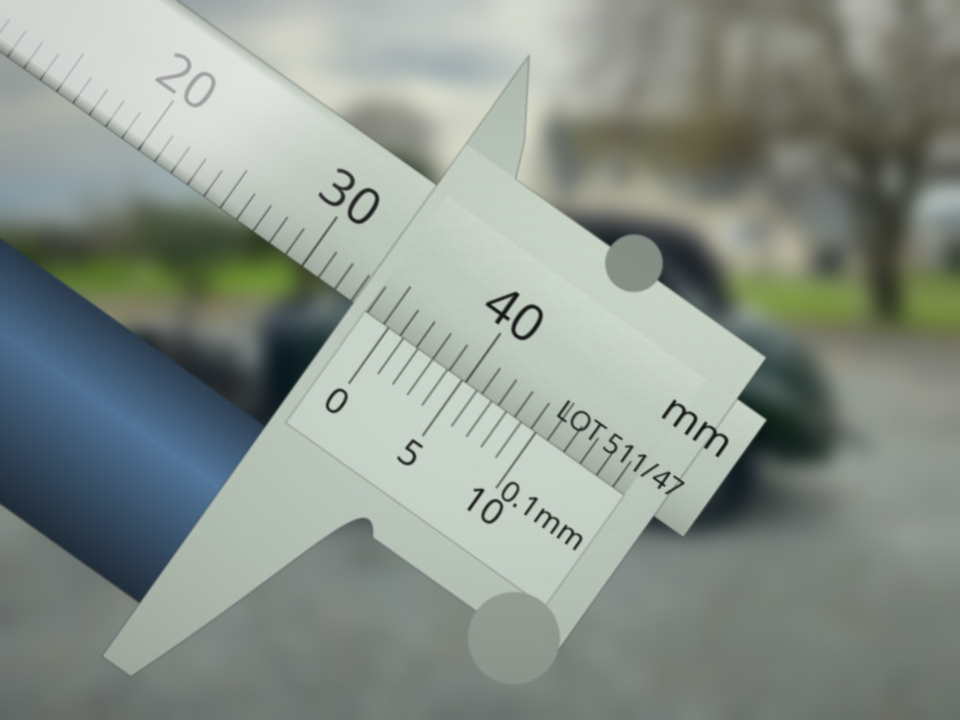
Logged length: 35.3 mm
